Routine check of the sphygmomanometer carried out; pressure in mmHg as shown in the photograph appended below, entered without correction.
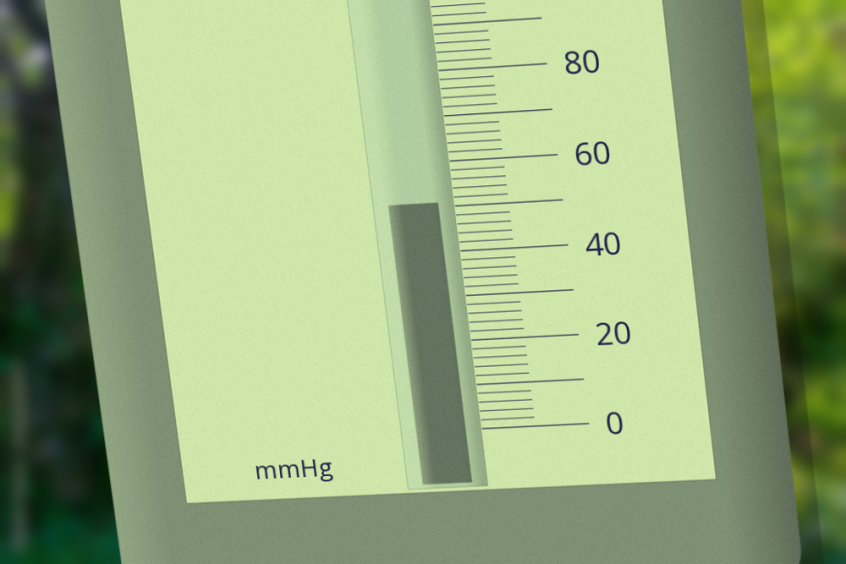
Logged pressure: 51 mmHg
